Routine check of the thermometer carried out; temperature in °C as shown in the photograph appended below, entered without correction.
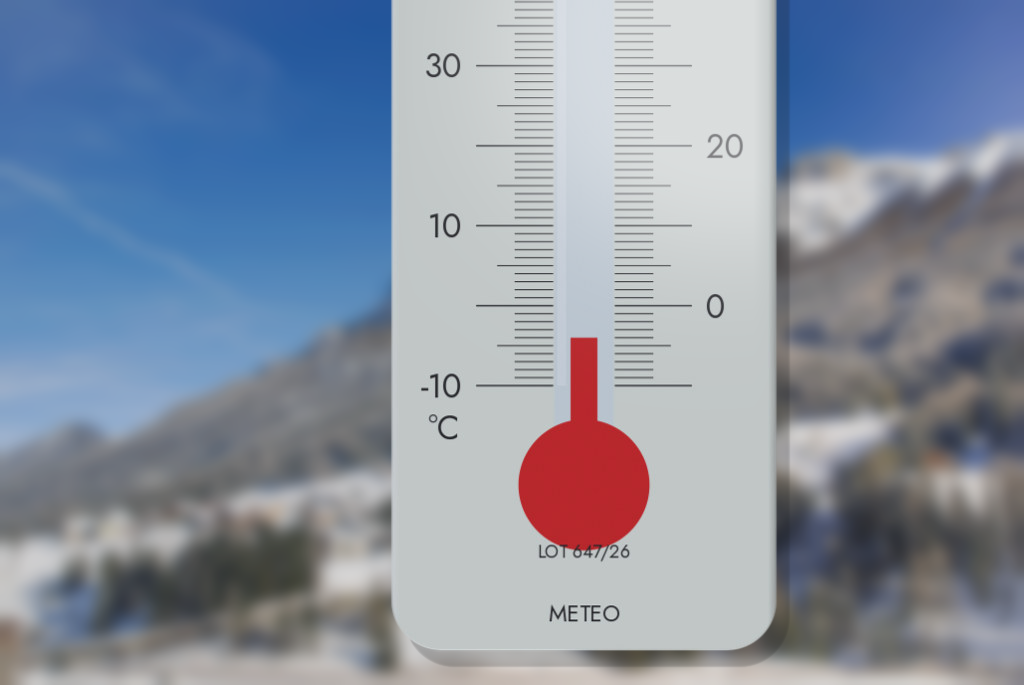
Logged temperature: -4 °C
